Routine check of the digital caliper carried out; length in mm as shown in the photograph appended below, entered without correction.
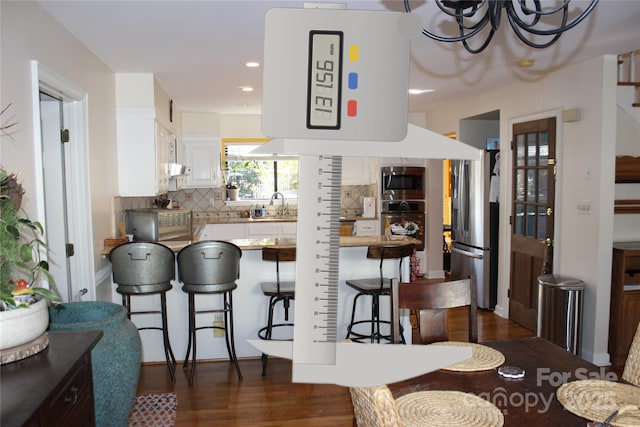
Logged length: 131.56 mm
